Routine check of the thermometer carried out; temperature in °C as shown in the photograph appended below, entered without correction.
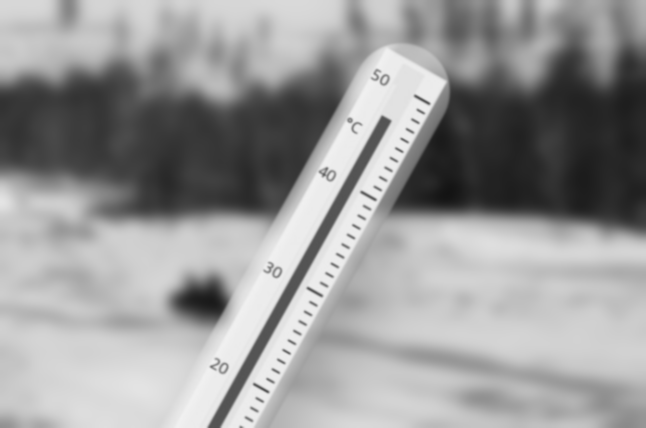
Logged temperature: 47 °C
